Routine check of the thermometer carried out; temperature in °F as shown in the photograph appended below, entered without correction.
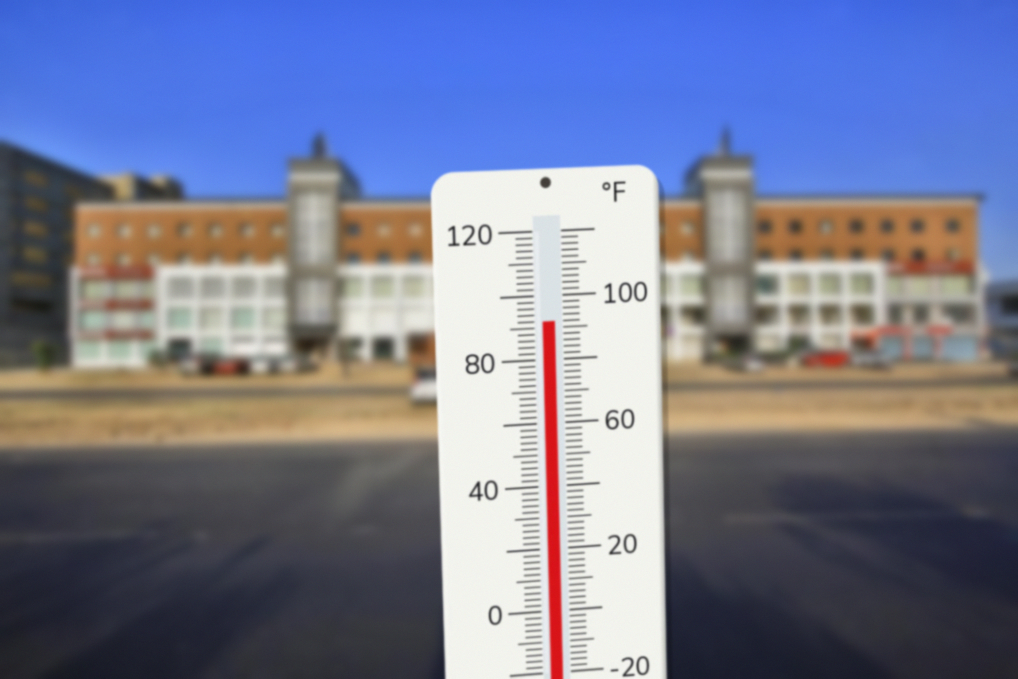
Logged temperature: 92 °F
